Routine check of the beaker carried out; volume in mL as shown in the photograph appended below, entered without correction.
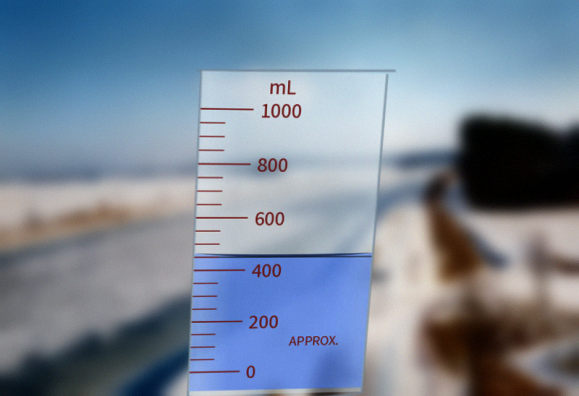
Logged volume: 450 mL
